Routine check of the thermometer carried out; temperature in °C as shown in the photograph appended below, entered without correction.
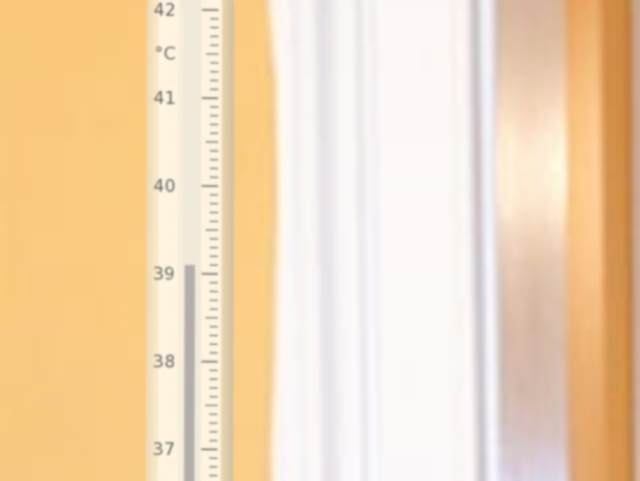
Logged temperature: 39.1 °C
